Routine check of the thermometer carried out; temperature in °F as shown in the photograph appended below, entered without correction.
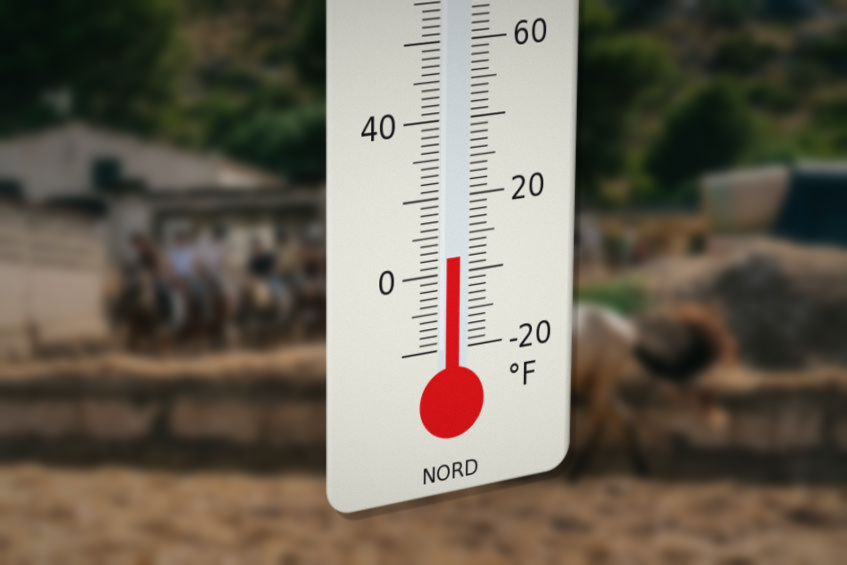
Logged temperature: 4 °F
